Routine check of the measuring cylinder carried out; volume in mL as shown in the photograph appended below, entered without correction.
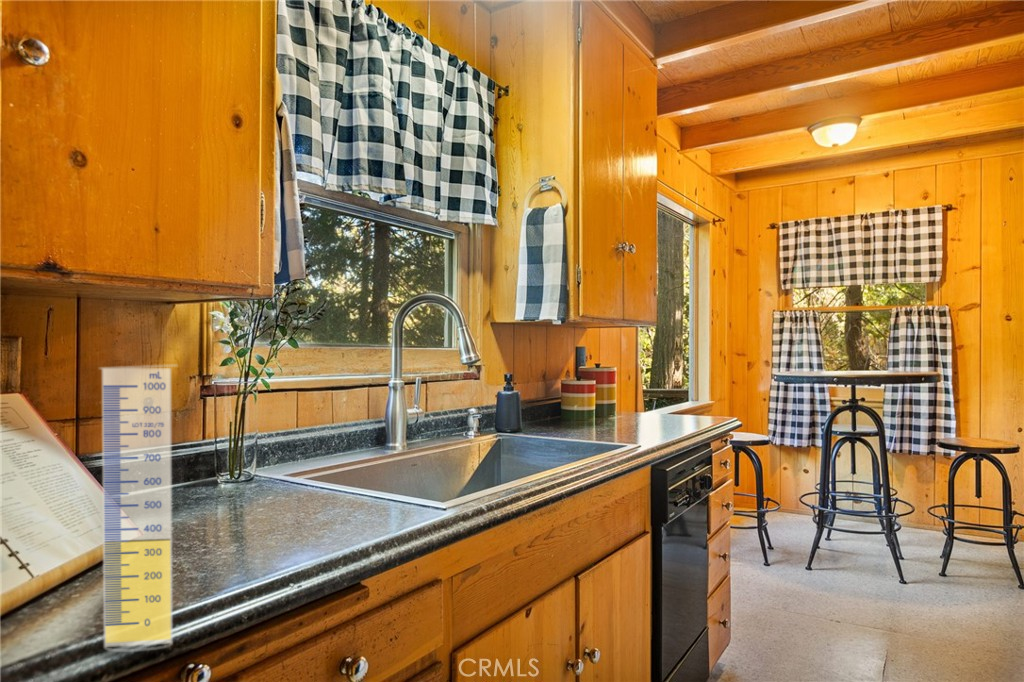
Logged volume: 350 mL
